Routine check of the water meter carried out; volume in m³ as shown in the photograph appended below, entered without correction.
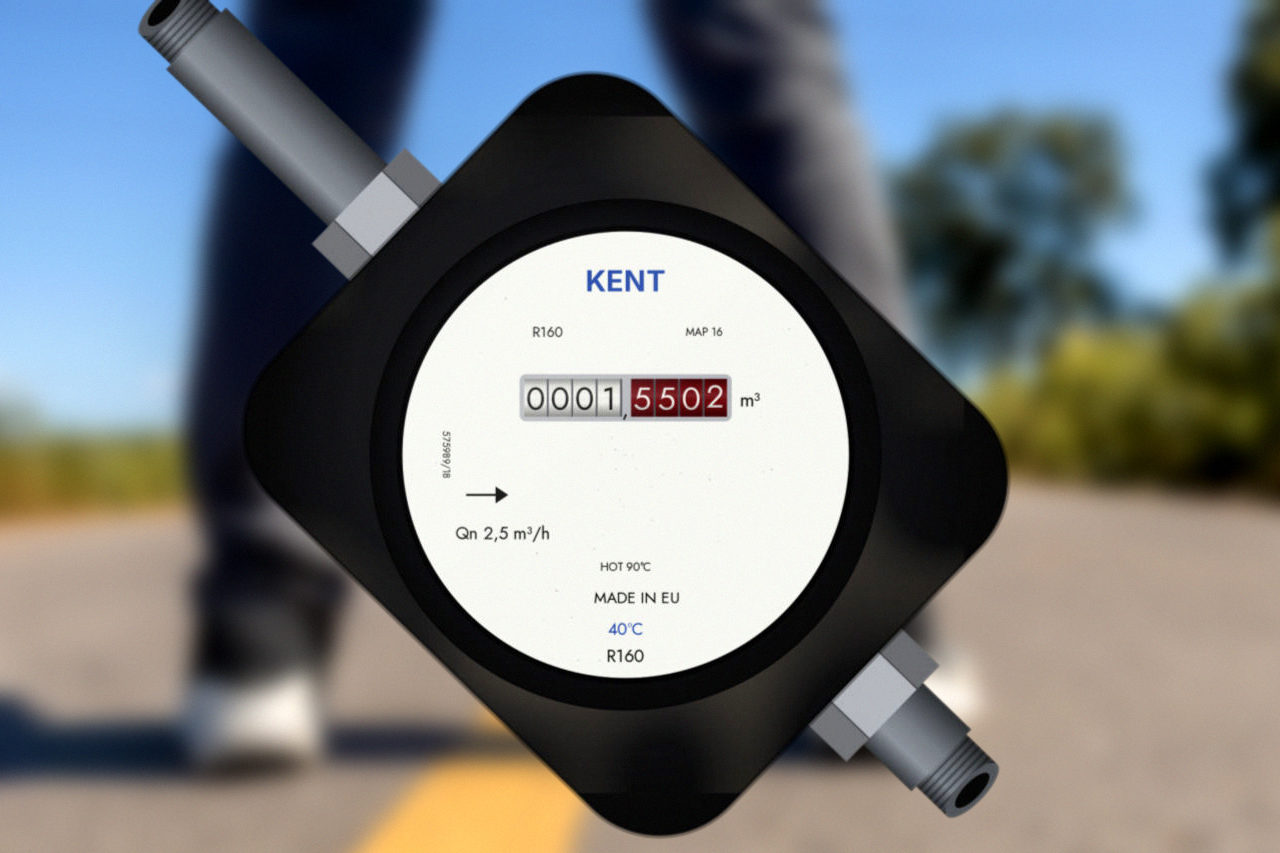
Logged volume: 1.5502 m³
